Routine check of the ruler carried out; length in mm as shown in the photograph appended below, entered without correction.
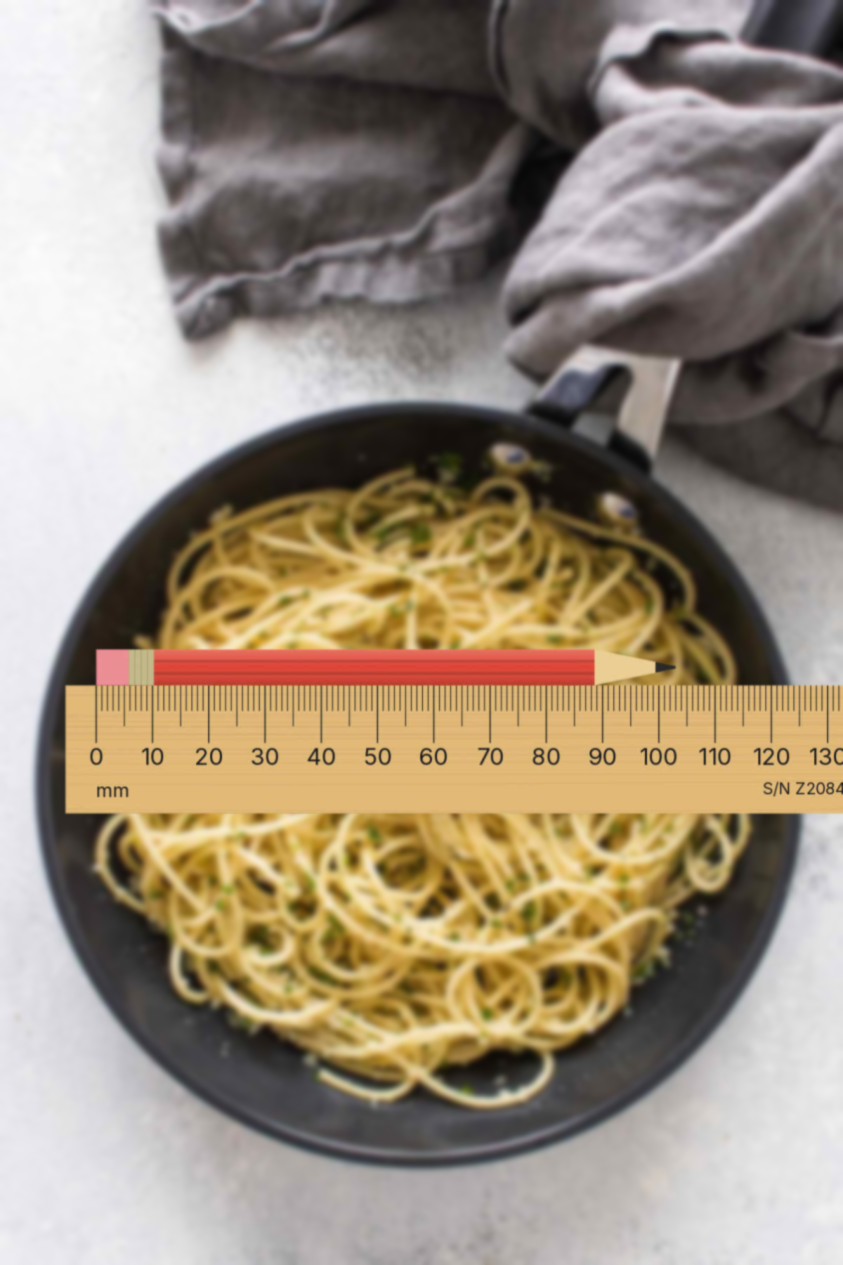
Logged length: 103 mm
